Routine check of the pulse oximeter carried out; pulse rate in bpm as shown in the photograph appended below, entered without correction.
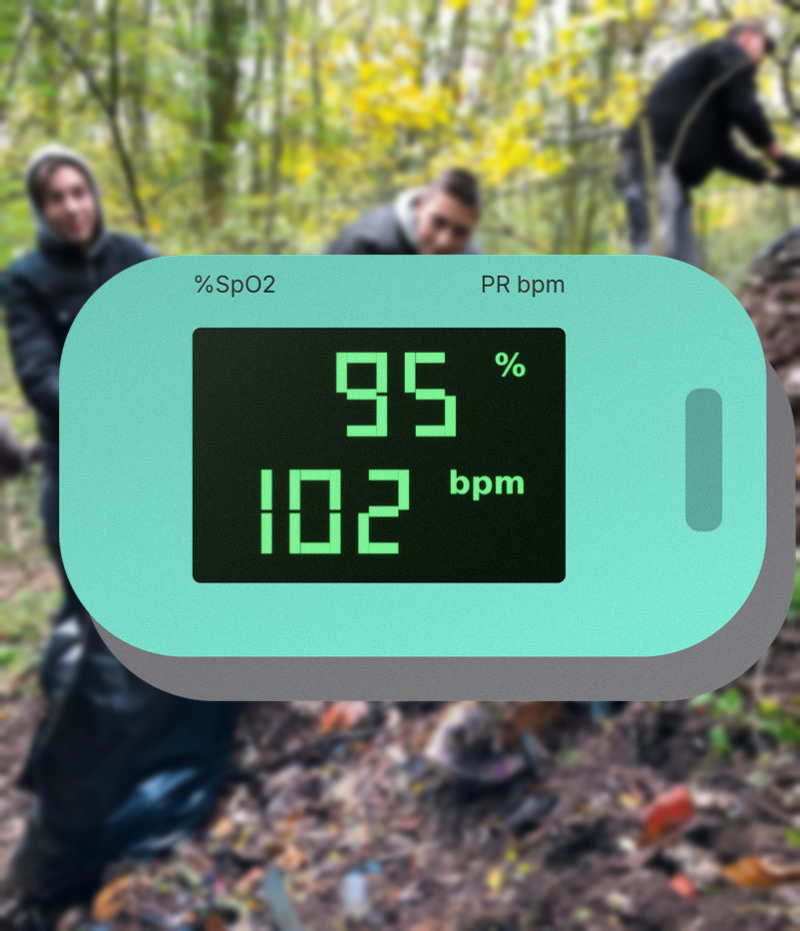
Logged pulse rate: 102 bpm
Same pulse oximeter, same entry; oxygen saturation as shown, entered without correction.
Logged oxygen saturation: 95 %
